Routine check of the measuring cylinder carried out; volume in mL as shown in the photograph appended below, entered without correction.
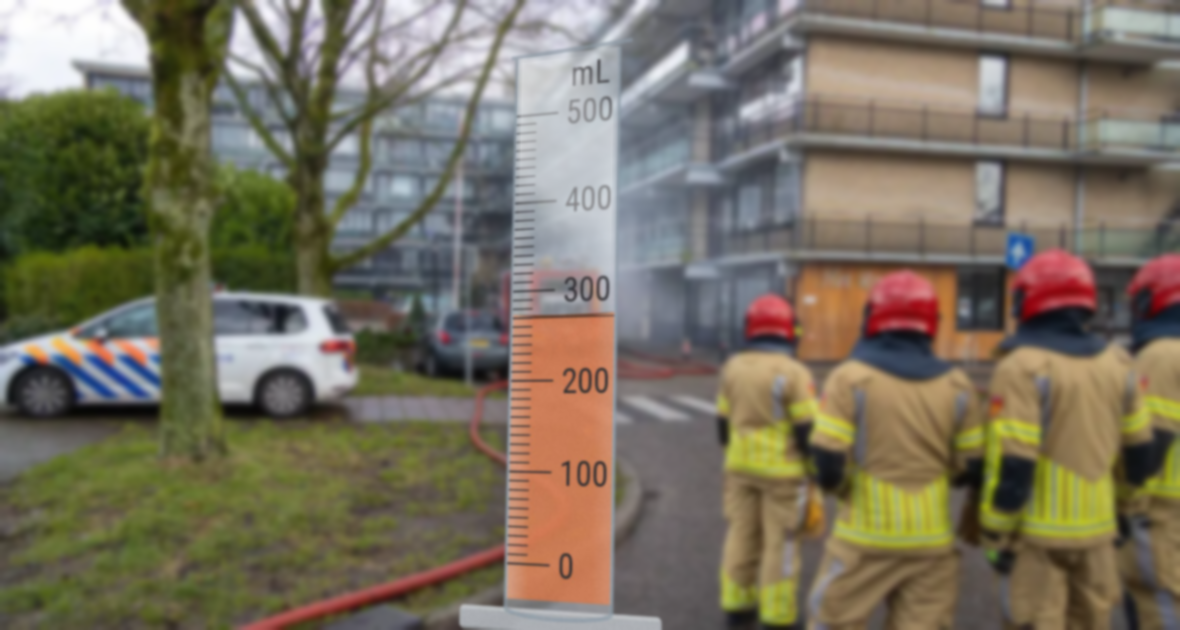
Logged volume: 270 mL
